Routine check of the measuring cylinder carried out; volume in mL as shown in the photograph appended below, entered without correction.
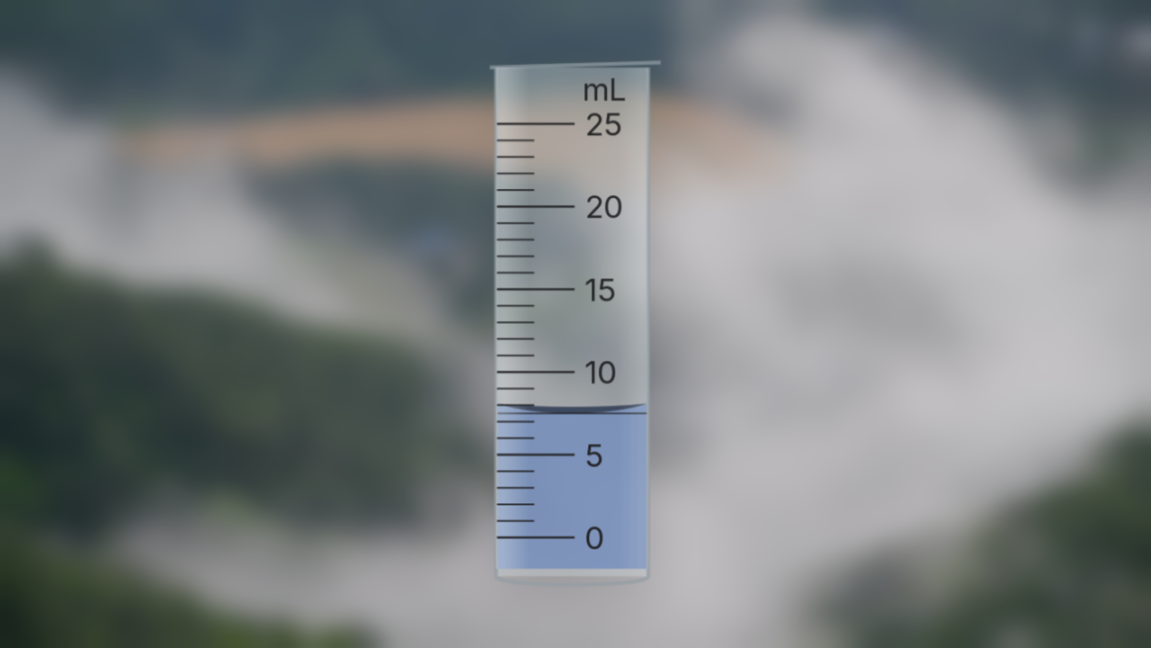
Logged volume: 7.5 mL
